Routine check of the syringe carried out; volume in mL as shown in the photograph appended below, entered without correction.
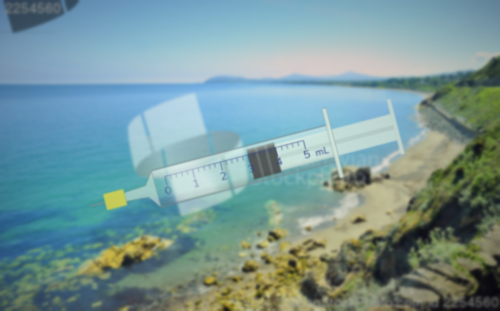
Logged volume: 3 mL
